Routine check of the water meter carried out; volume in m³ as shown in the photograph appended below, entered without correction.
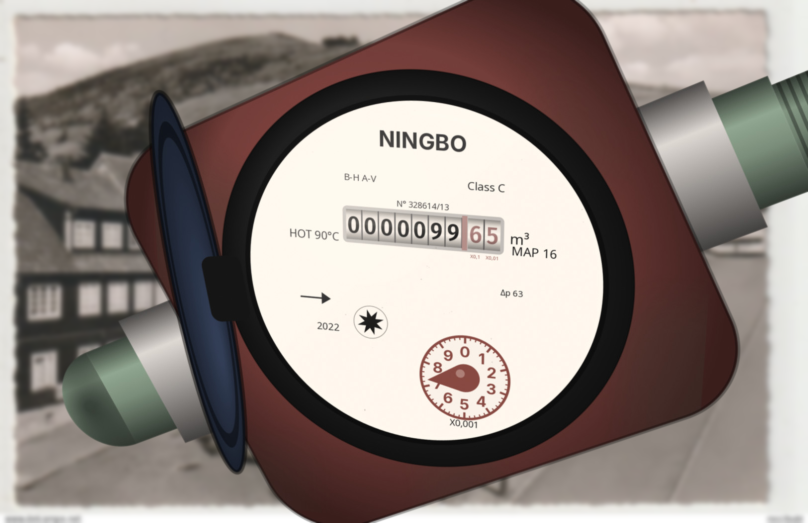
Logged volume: 99.657 m³
